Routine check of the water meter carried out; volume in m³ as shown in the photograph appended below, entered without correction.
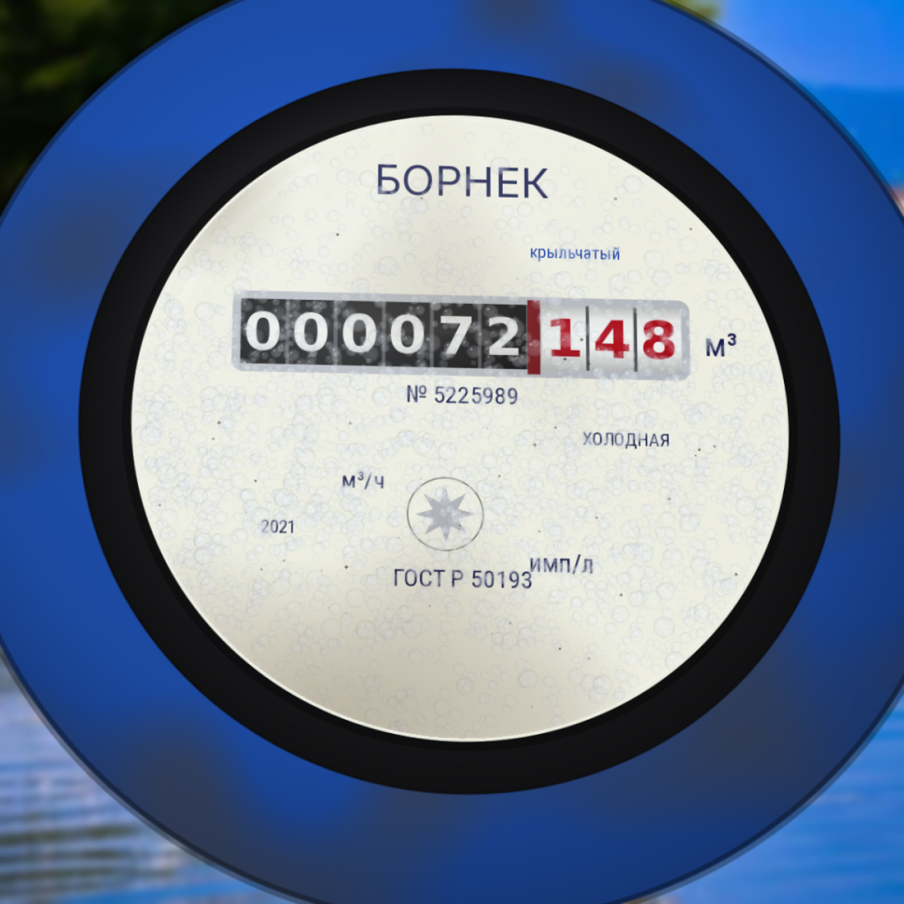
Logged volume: 72.148 m³
